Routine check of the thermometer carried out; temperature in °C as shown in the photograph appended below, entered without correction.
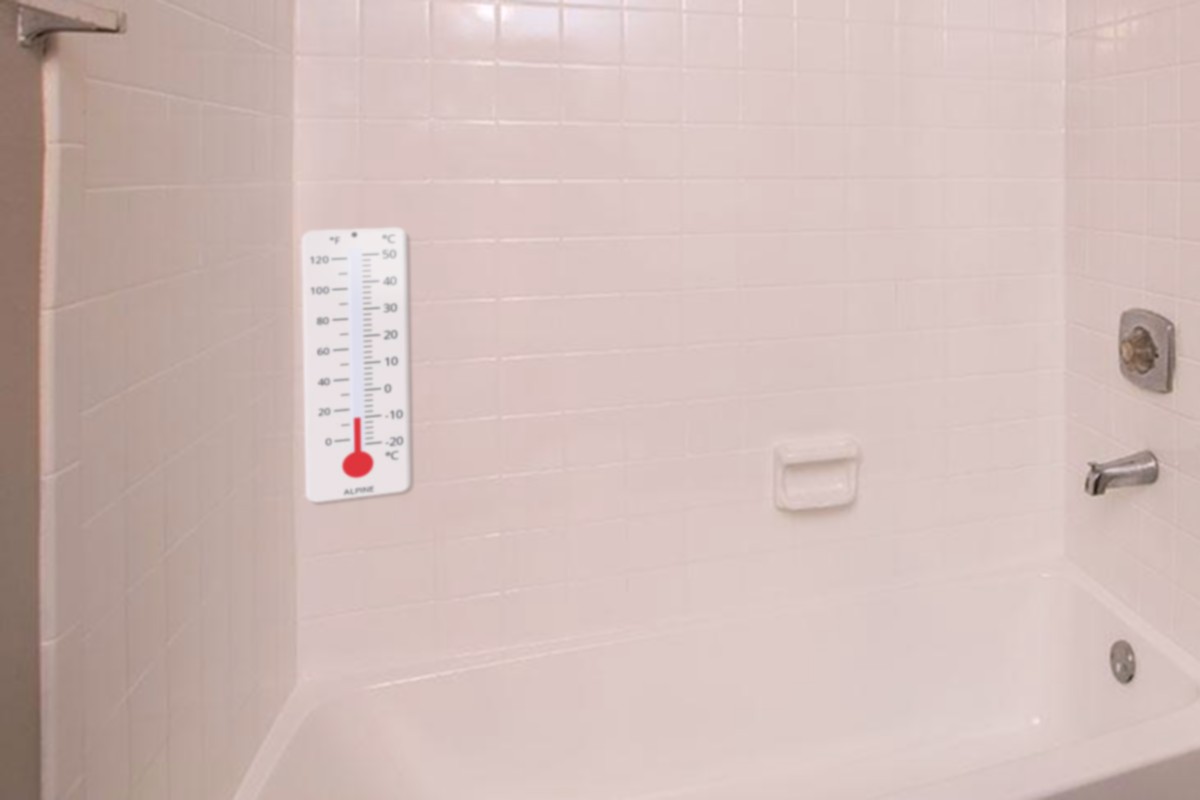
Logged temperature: -10 °C
